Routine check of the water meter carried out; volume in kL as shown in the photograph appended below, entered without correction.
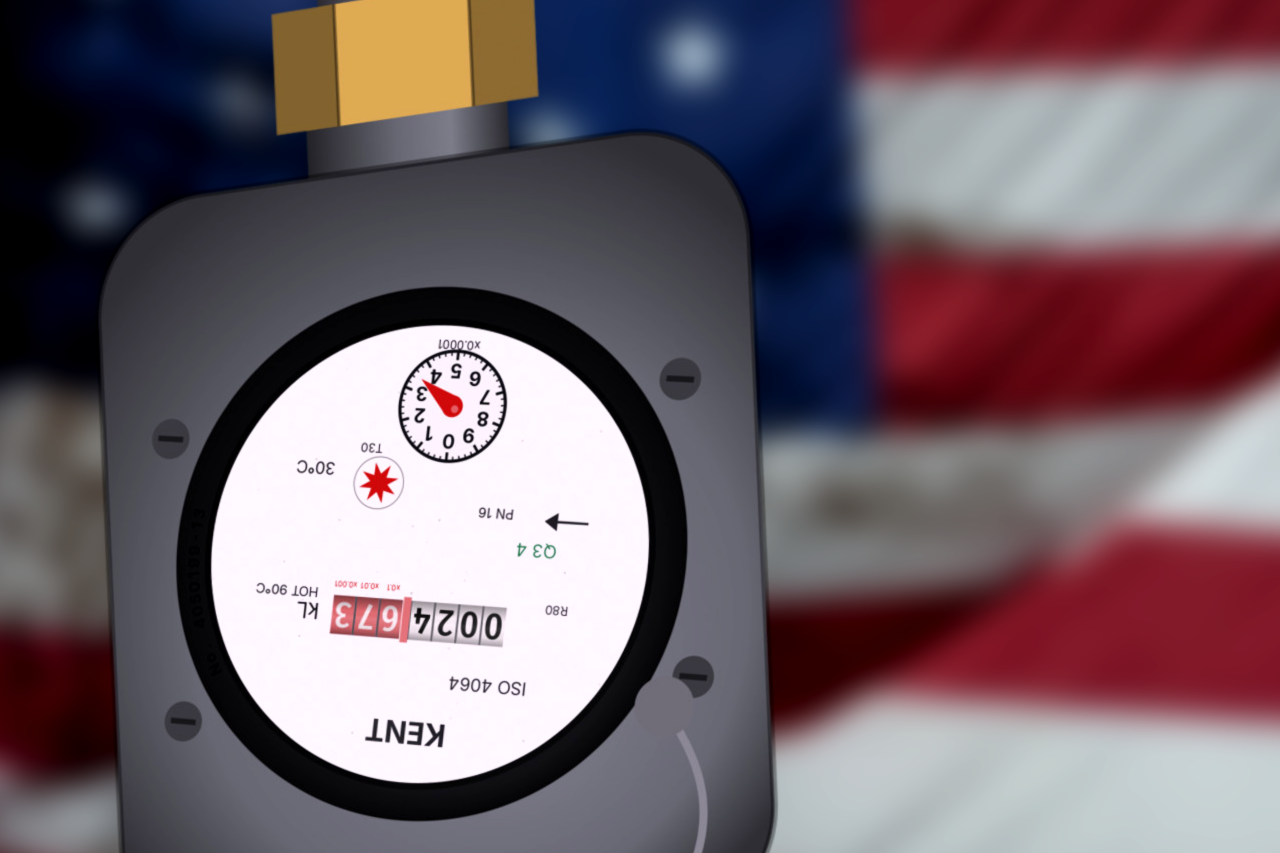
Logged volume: 24.6733 kL
